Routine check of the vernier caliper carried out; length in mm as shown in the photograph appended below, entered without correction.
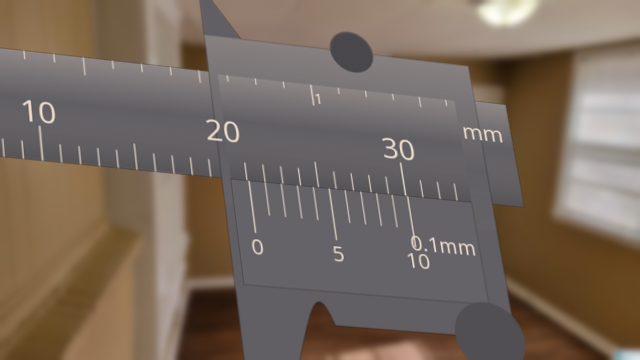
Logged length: 21.1 mm
